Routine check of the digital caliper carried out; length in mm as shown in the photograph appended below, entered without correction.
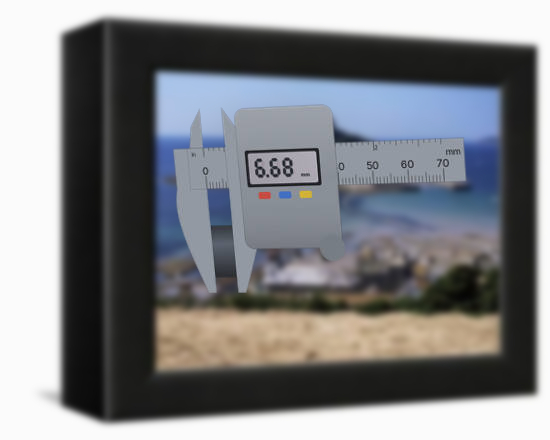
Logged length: 6.68 mm
